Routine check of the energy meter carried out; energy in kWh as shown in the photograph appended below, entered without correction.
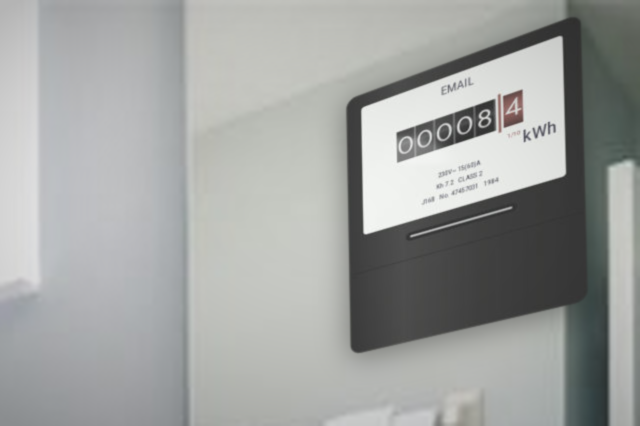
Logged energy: 8.4 kWh
